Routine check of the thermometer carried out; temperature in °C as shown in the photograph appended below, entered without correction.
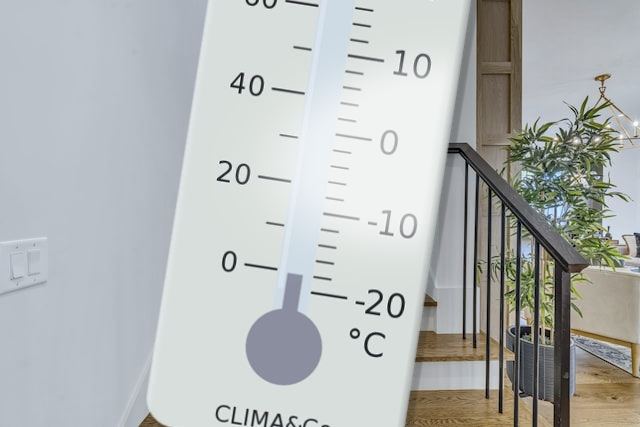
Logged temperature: -18 °C
